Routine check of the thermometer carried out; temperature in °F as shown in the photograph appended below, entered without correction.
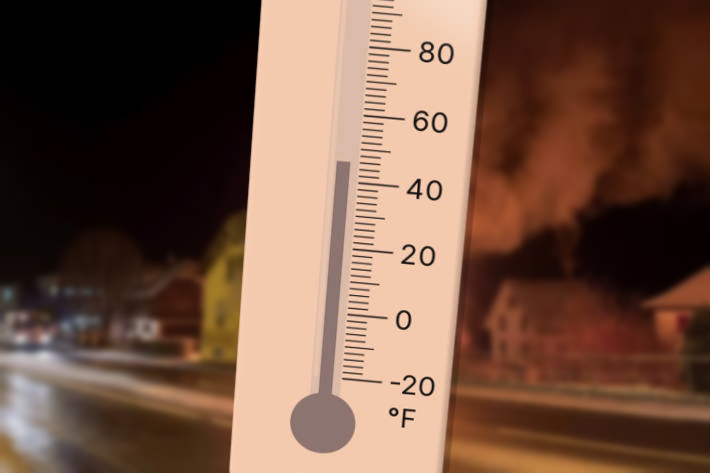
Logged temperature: 46 °F
